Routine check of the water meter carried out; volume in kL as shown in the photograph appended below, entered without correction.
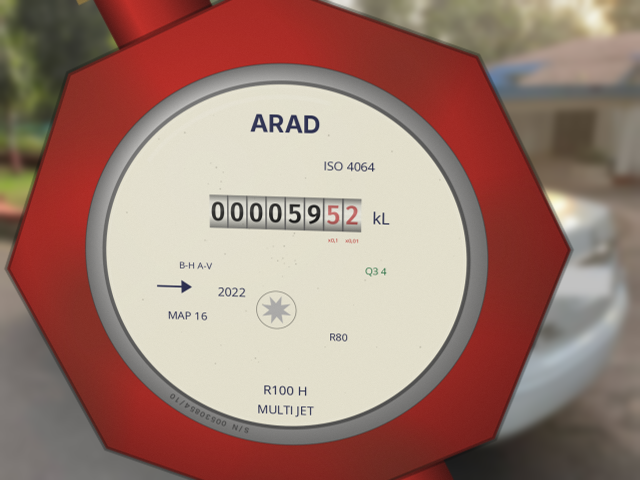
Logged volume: 59.52 kL
